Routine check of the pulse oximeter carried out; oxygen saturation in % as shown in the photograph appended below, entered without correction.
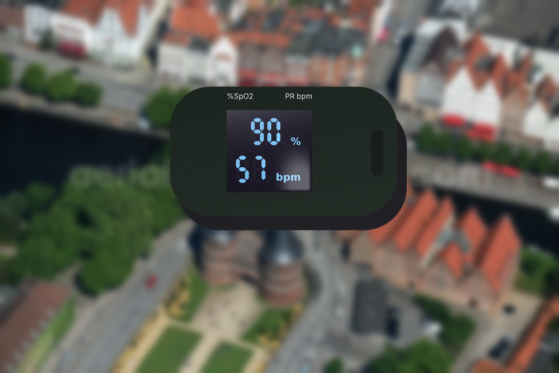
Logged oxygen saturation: 90 %
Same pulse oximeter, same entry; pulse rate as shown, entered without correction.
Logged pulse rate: 57 bpm
